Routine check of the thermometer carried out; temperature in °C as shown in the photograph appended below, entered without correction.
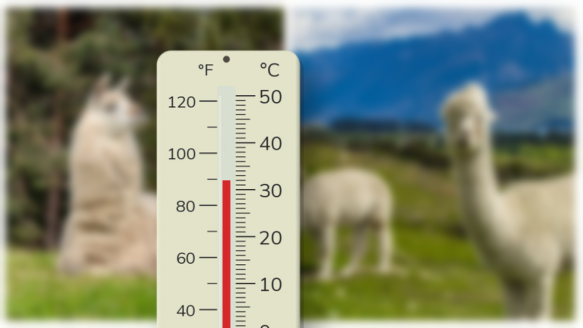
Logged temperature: 32 °C
